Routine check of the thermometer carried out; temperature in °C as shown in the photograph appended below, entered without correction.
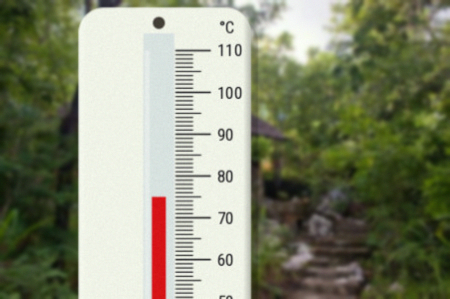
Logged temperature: 75 °C
